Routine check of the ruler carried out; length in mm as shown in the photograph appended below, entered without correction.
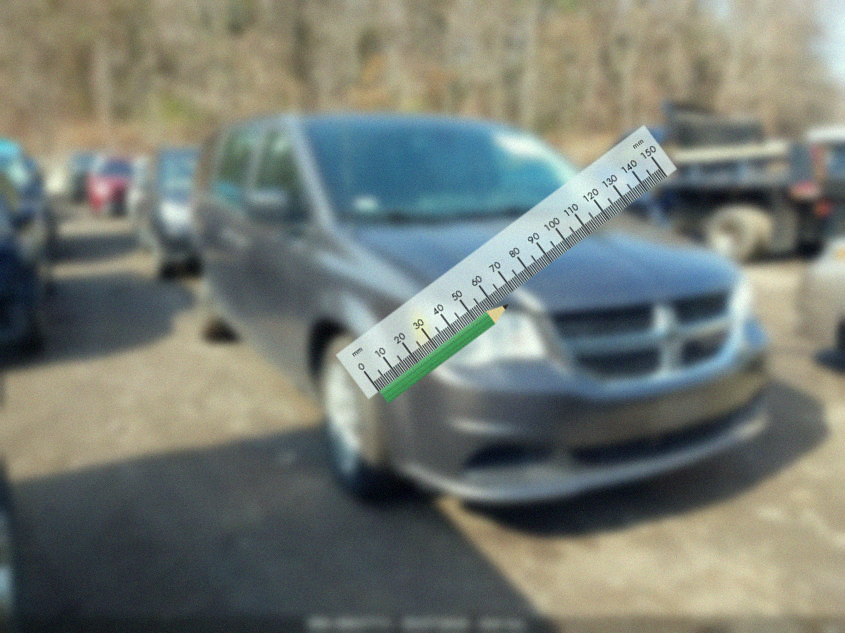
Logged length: 65 mm
